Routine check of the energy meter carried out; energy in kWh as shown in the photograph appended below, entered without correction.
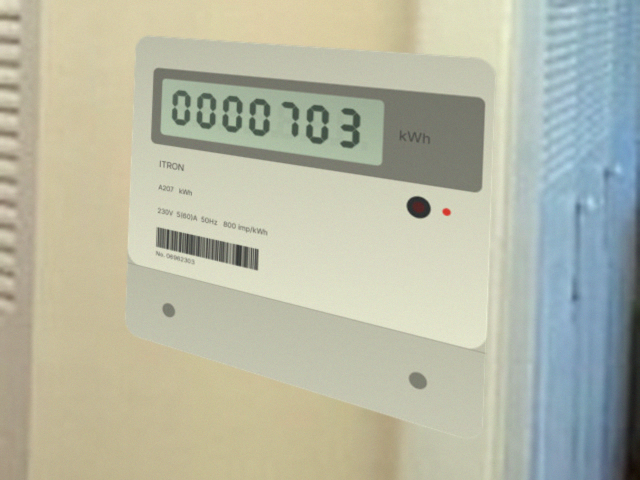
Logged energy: 703 kWh
